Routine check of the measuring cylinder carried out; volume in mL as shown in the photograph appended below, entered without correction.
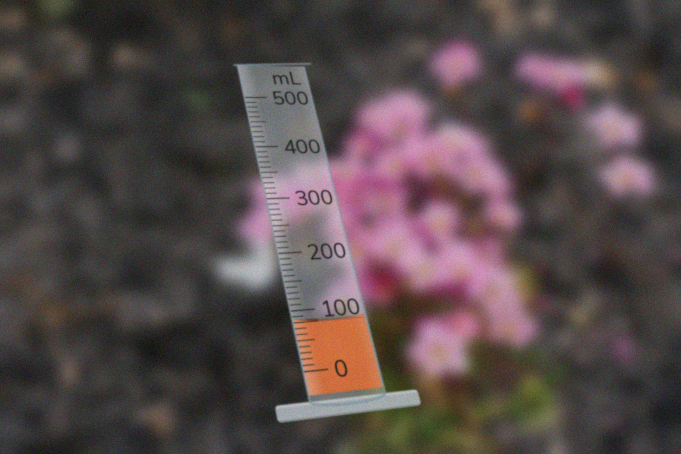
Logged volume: 80 mL
